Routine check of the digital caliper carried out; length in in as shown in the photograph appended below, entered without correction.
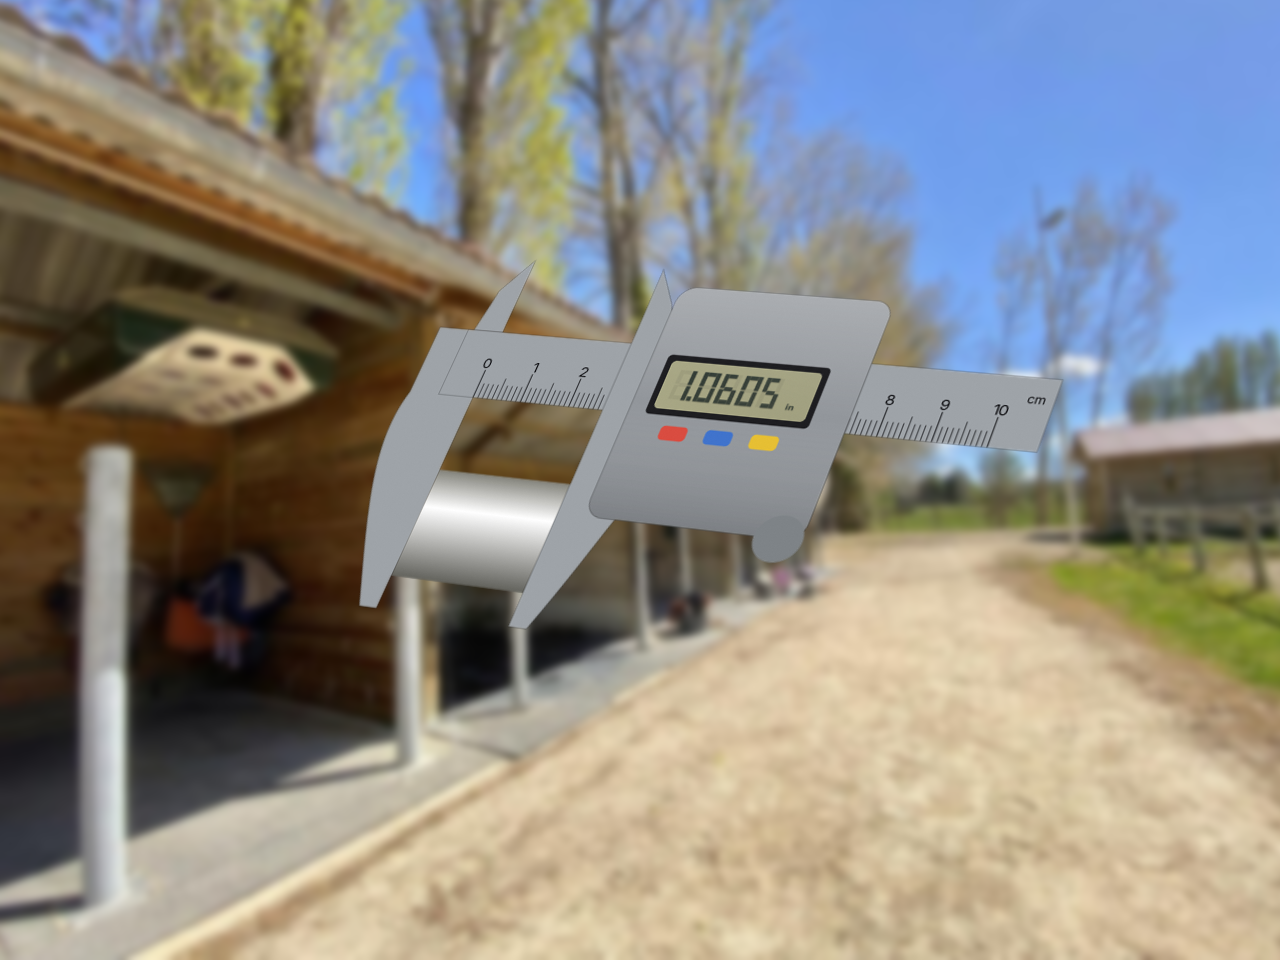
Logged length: 1.0605 in
